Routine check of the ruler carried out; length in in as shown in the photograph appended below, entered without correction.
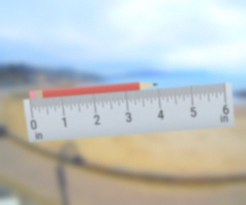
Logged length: 4 in
